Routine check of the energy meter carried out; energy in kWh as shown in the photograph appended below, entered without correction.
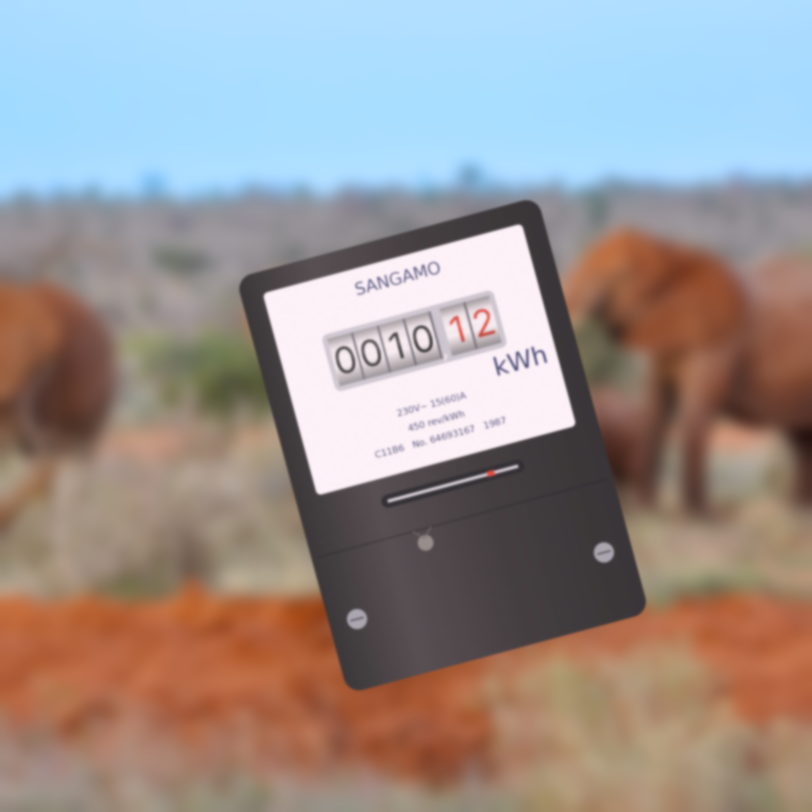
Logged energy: 10.12 kWh
